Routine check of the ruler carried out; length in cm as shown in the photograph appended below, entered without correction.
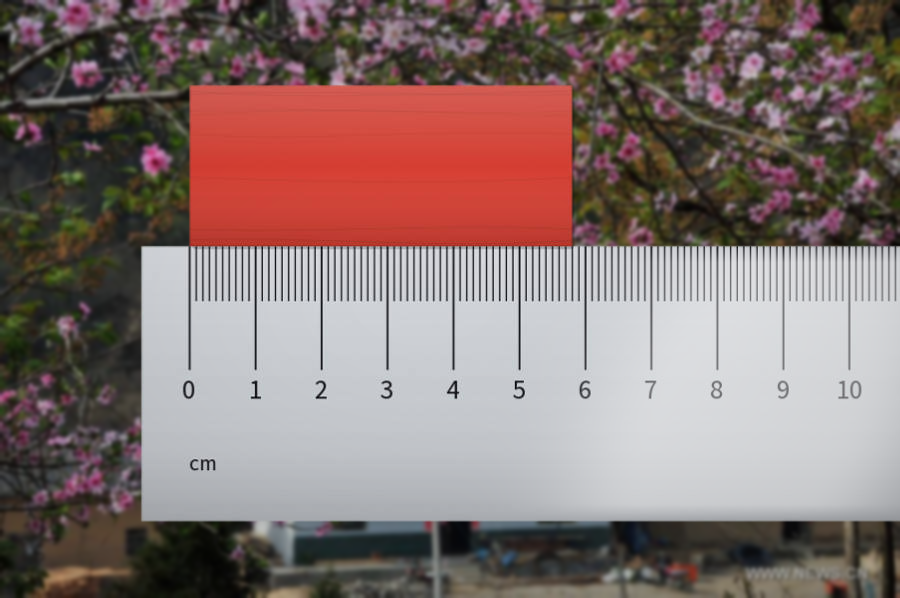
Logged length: 5.8 cm
